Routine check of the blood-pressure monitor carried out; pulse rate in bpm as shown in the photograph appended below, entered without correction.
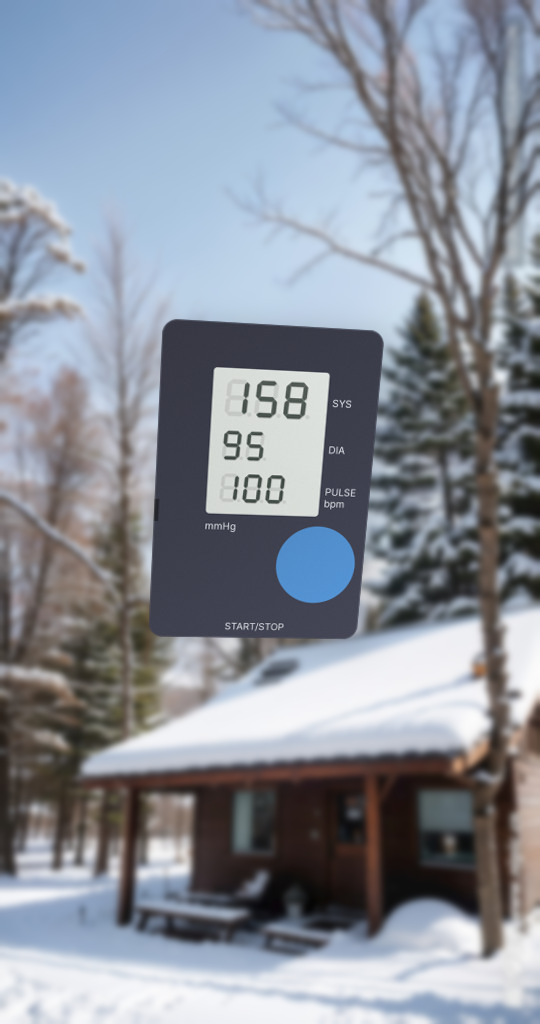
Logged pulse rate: 100 bpm
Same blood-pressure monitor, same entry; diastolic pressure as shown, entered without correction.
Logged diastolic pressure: 95 mmHg
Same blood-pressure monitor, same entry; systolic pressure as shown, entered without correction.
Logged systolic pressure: 158 mmHg
